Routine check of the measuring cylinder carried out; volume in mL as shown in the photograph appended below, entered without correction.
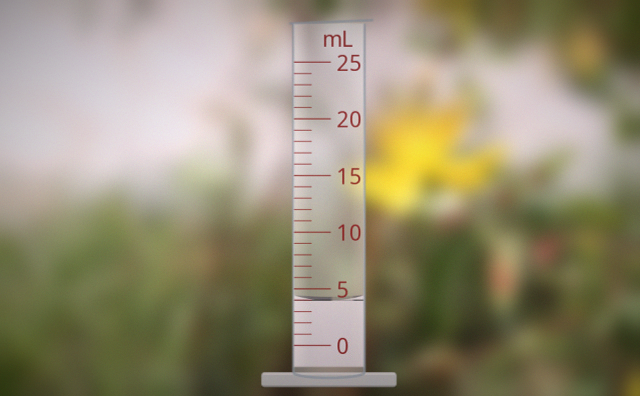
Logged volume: 4 mL
